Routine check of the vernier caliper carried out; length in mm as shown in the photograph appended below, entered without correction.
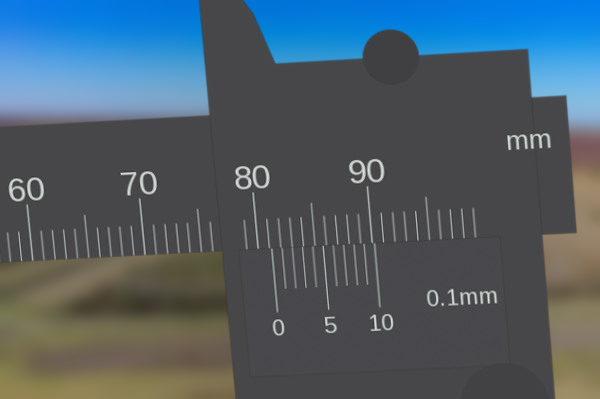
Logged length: 81.2 mm
